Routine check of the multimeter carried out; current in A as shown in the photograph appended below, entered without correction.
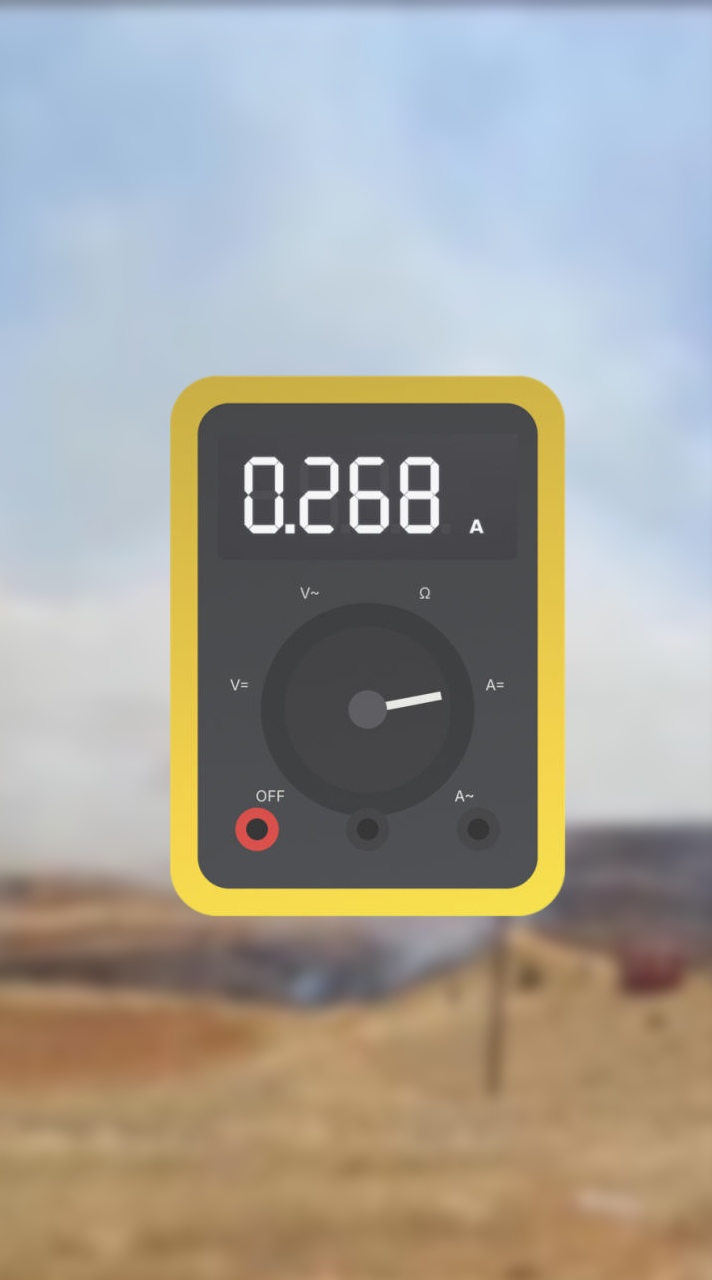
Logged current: 0.268 A
